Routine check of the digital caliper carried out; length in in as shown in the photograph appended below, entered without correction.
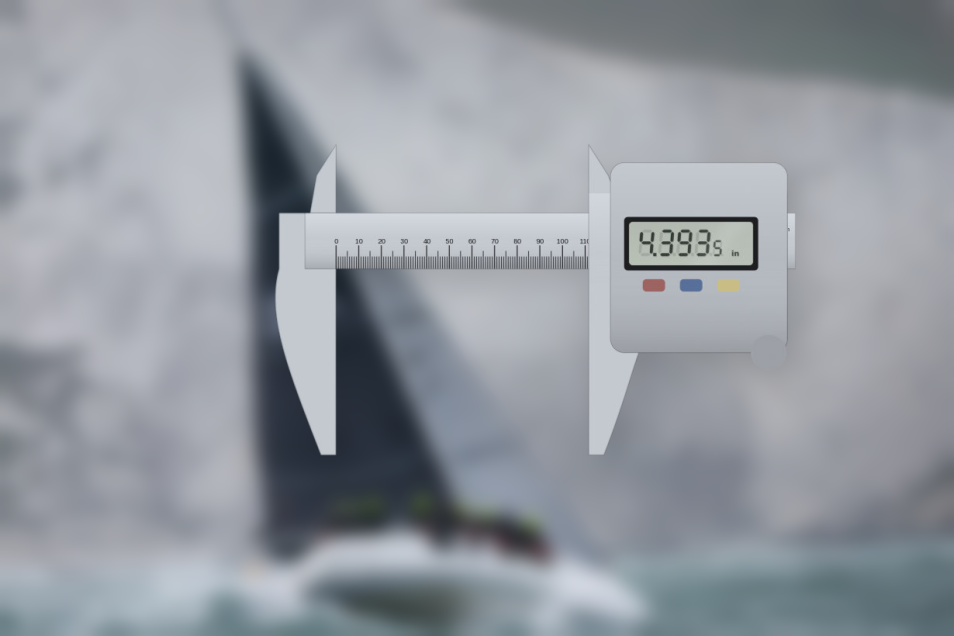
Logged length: 4.3935 in
